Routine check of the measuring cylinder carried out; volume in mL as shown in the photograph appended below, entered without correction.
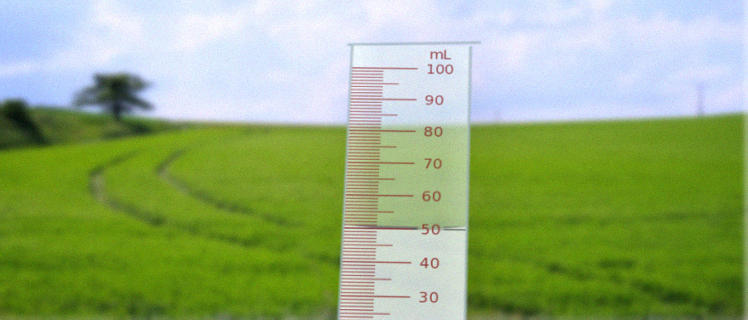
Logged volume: 50 mL
